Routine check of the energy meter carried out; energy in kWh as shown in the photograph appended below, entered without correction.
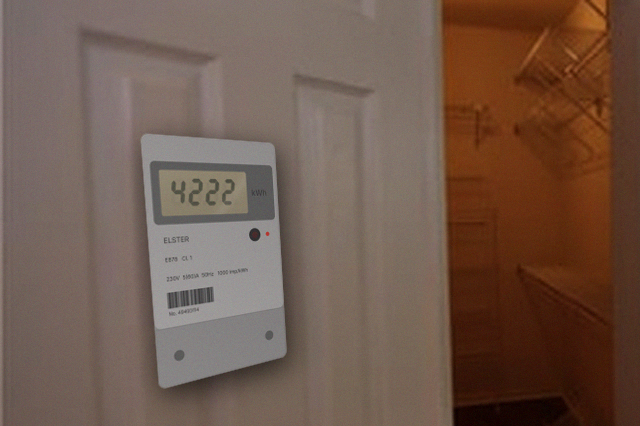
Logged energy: 4222 kWh
